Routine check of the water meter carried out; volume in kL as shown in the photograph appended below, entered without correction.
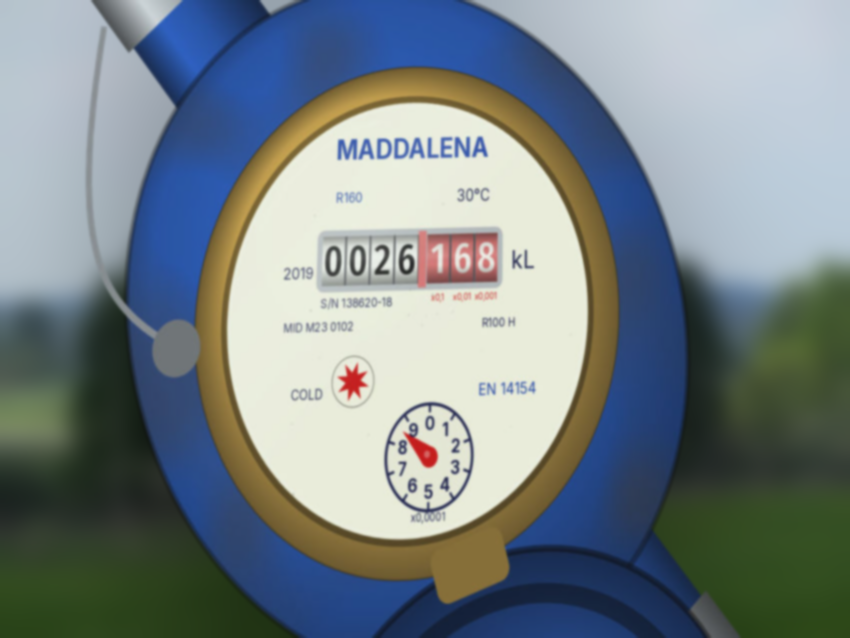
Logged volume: 26.1688 kL
